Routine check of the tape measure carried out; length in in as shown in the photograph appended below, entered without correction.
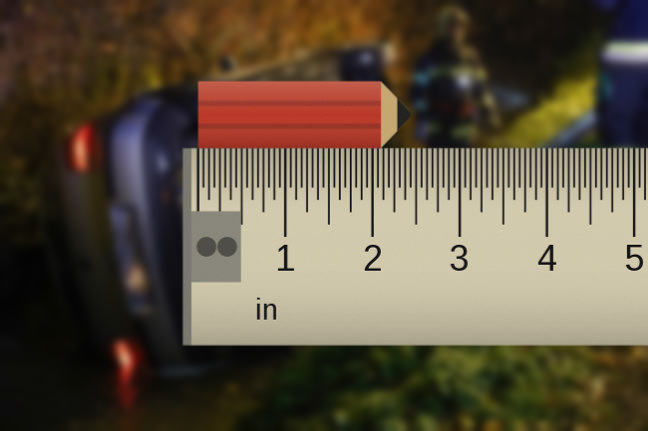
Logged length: 2.4375 in
